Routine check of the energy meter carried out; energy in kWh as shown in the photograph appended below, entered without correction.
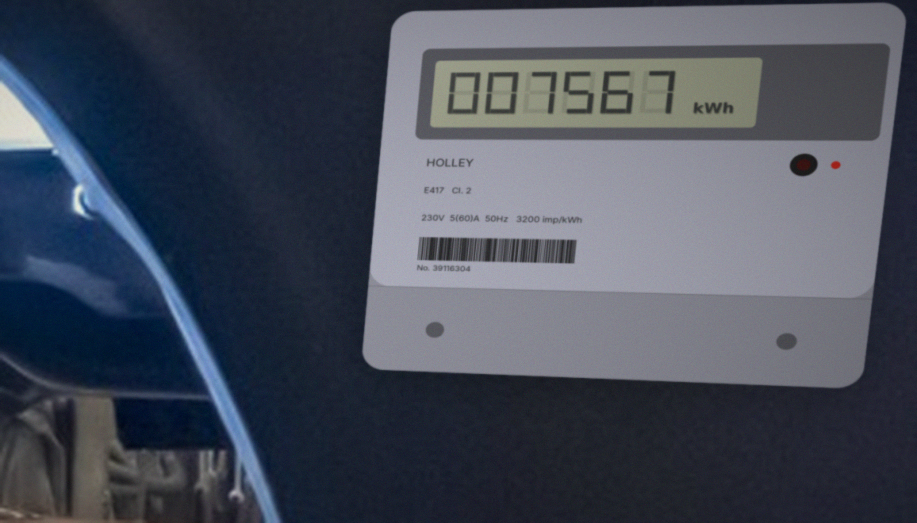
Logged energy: 7567 kWh
